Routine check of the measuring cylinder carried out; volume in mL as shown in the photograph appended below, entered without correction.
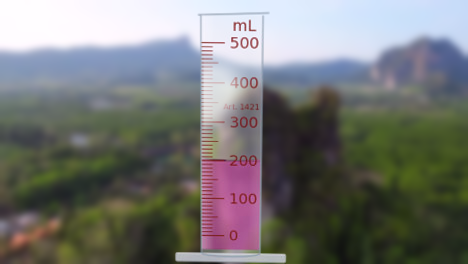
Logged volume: 200 mL
